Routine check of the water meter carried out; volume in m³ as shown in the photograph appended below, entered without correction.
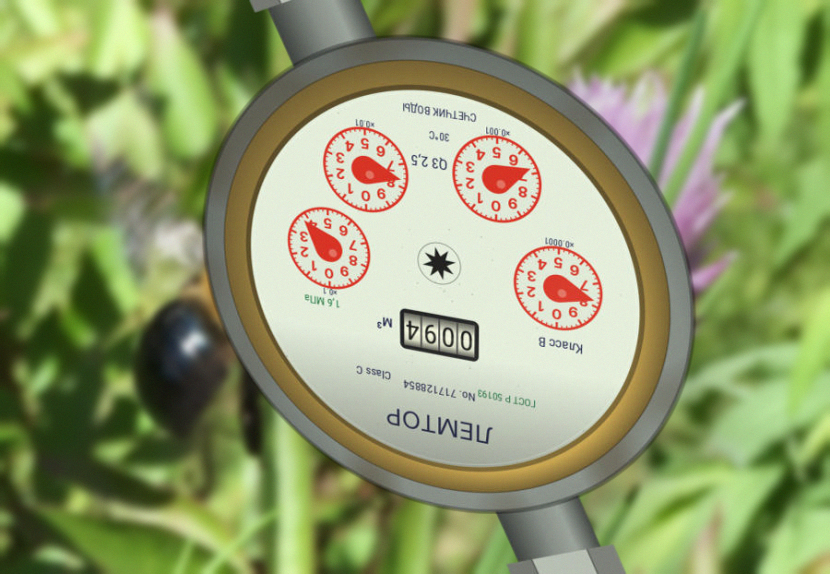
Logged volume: 94.3767 m³
